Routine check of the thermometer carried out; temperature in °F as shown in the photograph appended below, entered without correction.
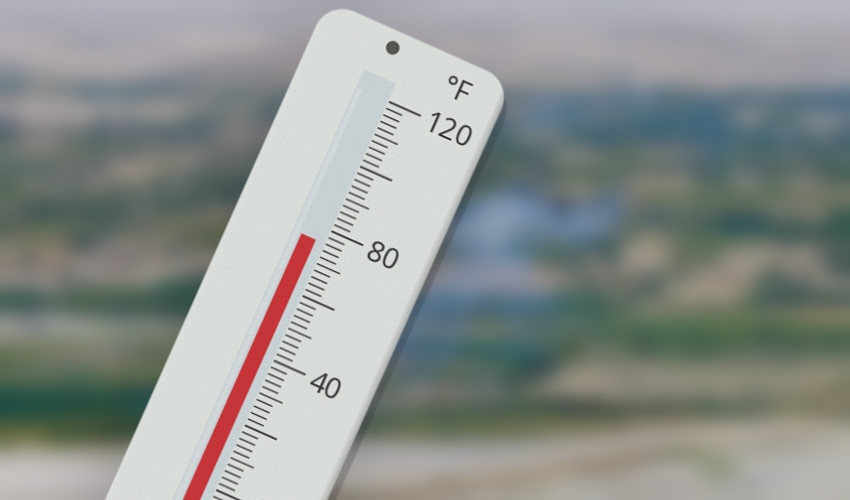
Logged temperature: 76 °F
